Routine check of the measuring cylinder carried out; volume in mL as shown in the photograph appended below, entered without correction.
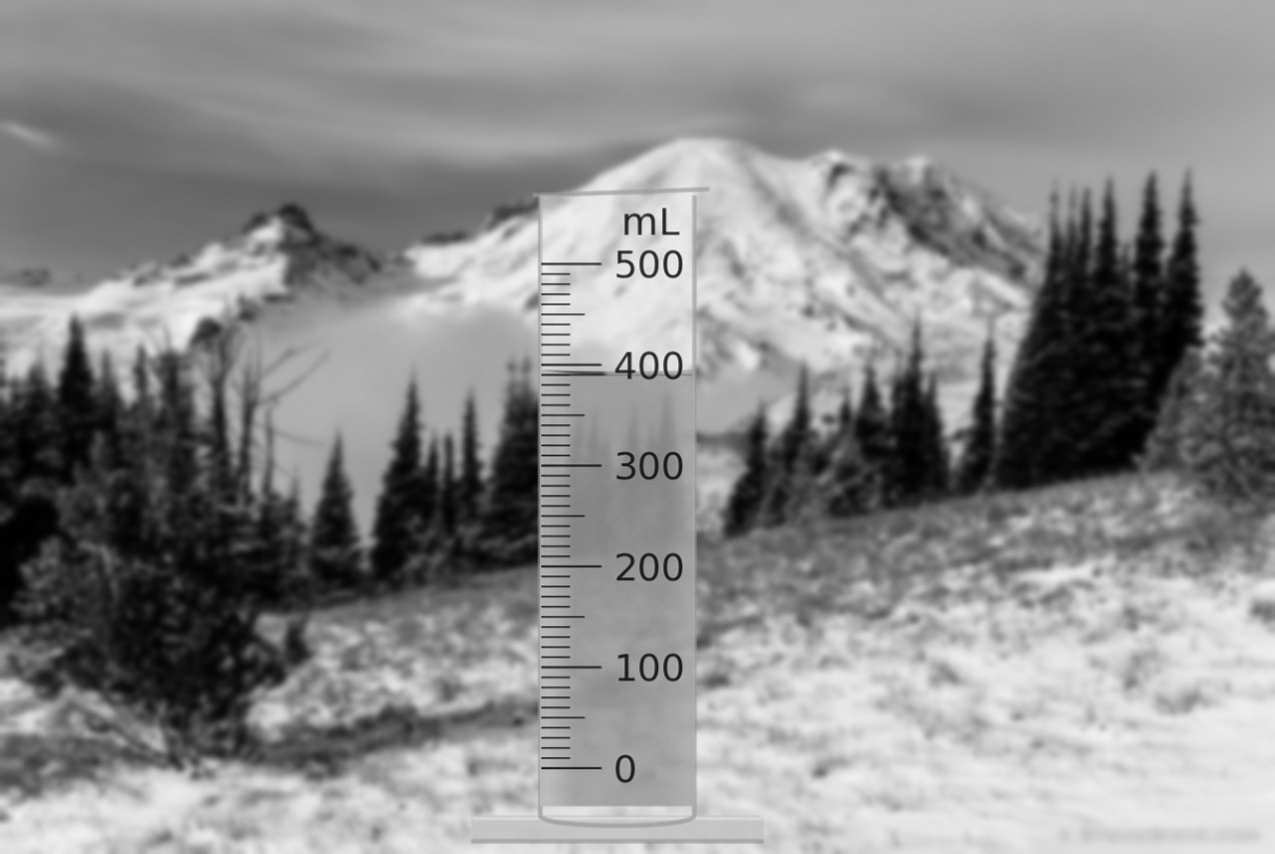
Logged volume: 390 mL
